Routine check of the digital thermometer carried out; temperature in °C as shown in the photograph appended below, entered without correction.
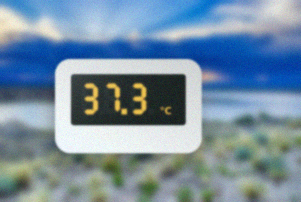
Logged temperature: 37.3 °C
